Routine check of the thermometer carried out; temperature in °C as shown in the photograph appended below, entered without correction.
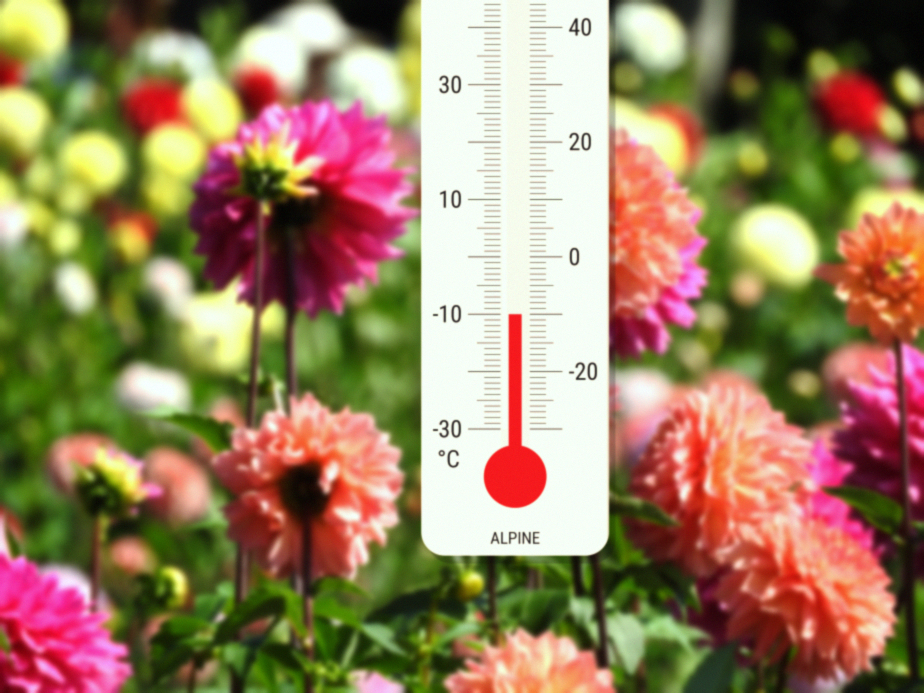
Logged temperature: -10 °C
